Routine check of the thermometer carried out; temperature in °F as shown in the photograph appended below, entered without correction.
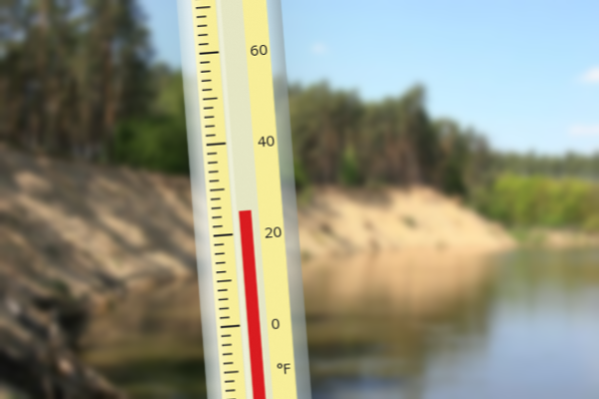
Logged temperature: 25 °F
